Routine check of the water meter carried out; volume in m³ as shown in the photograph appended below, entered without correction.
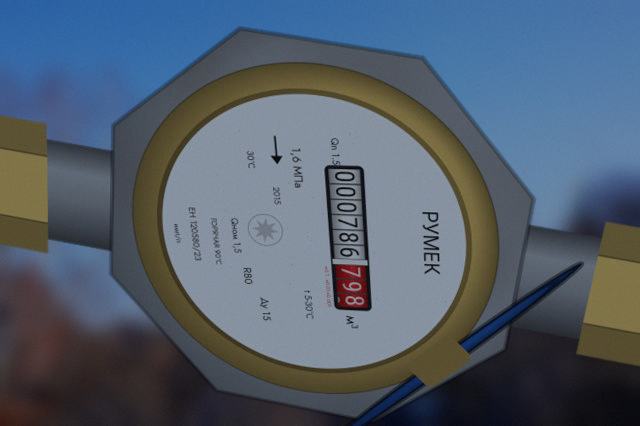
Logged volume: 786.798 m³
